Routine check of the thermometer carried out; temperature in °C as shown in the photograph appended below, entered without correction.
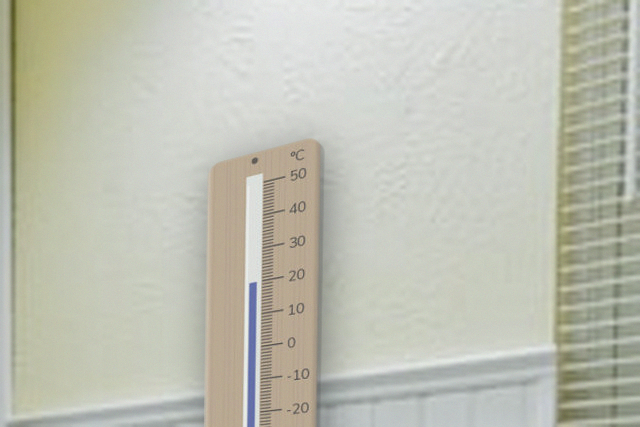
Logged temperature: 20 °C
